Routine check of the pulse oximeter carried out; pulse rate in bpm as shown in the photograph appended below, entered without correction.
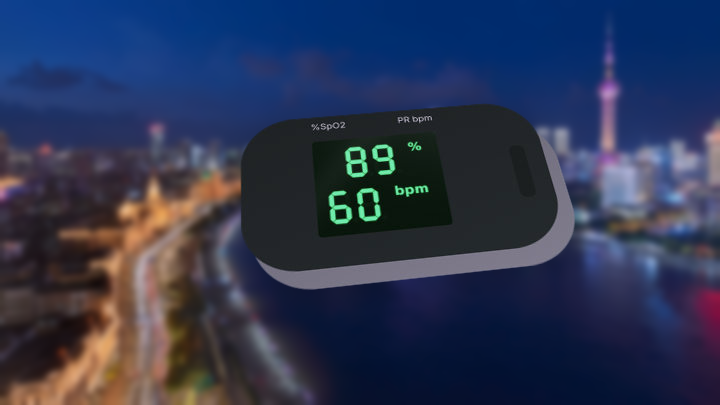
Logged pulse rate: 60 bpm
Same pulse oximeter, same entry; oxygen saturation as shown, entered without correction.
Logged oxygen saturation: 89 %
